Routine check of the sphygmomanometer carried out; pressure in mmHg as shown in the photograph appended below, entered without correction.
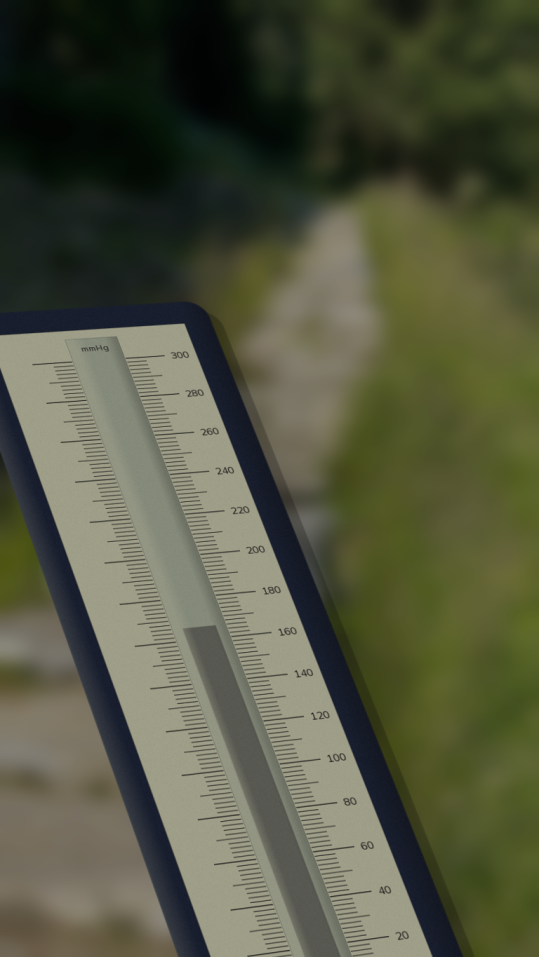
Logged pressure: 166 mmHg
